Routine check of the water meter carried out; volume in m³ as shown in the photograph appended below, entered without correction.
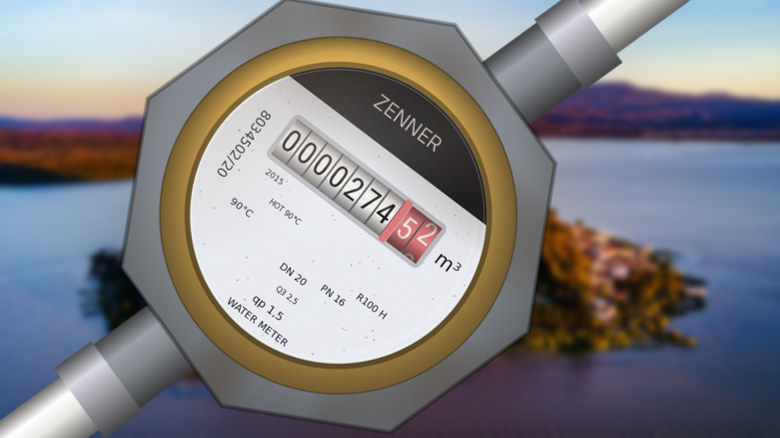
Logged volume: 274.52 m³
